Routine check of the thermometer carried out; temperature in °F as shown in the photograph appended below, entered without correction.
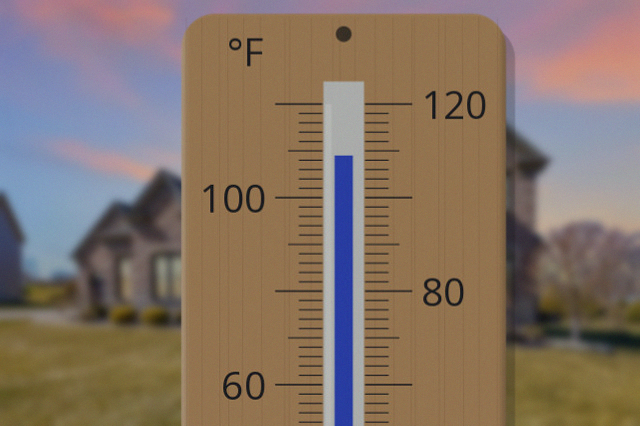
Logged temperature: 109 °F
